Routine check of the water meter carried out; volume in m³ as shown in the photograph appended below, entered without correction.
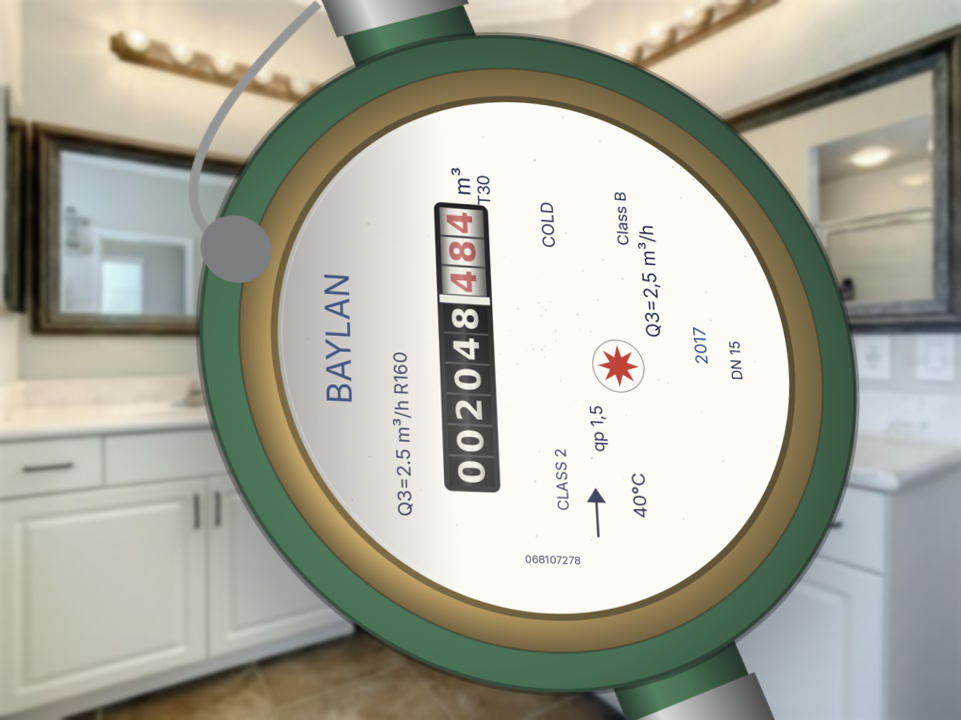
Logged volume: 2048.484 m³
